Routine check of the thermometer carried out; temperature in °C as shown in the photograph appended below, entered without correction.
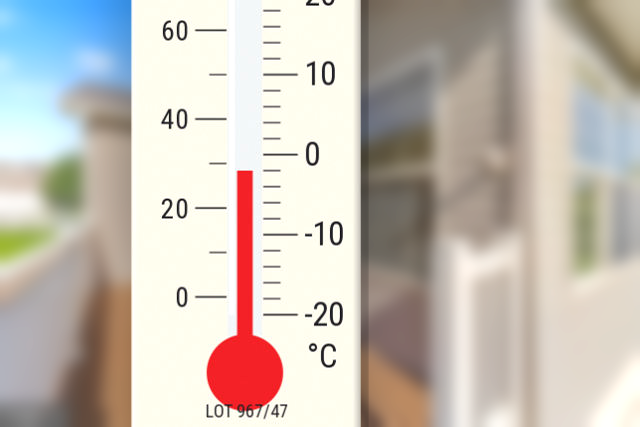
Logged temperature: -2 °C
